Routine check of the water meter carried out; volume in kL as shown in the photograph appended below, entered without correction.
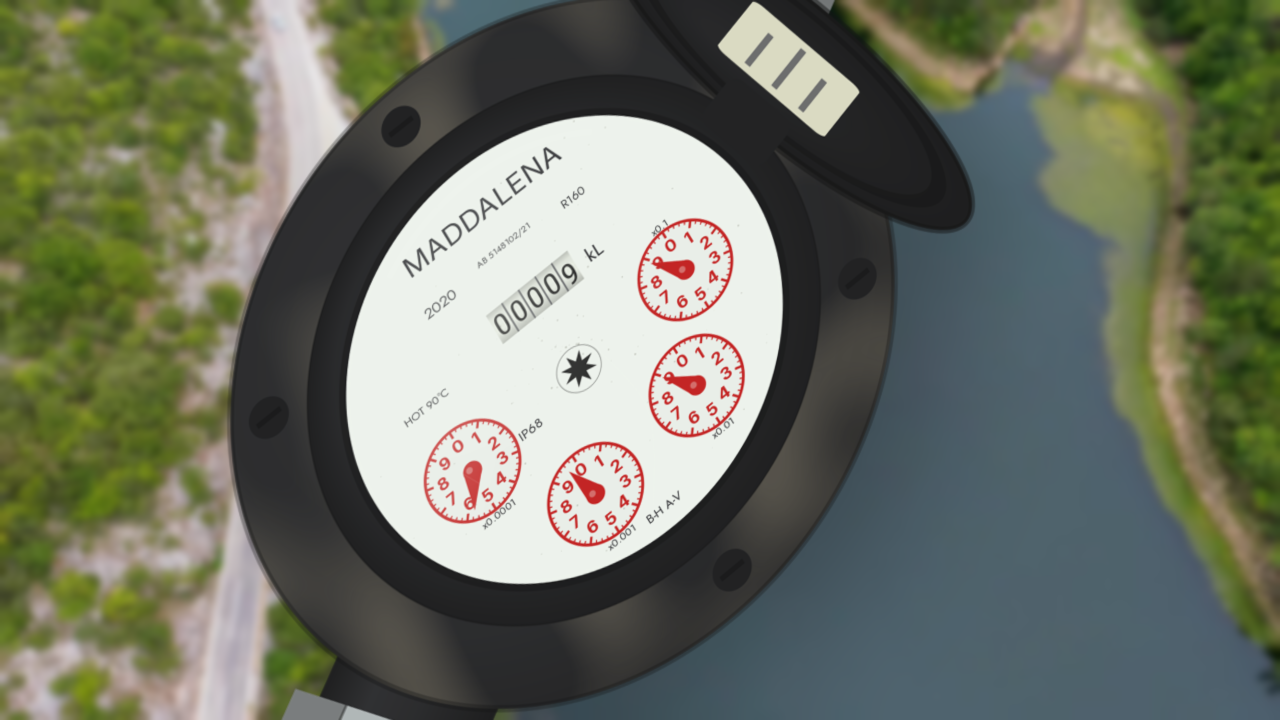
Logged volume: 8.8895 kL
